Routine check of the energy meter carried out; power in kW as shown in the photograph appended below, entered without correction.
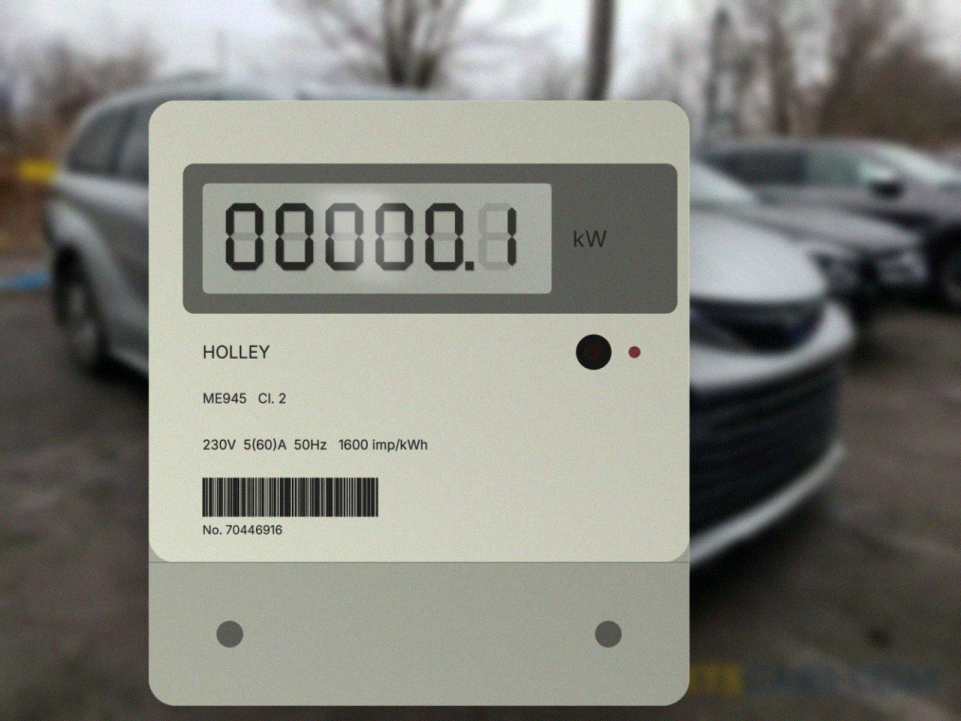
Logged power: 0.1 kW
